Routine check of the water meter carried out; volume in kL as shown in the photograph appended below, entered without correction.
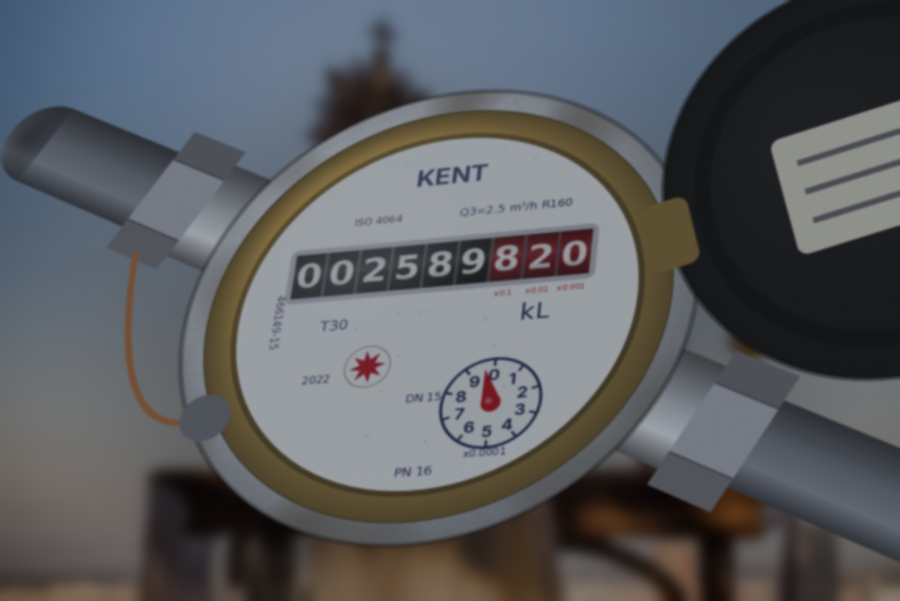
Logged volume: 2589.8199 kL
